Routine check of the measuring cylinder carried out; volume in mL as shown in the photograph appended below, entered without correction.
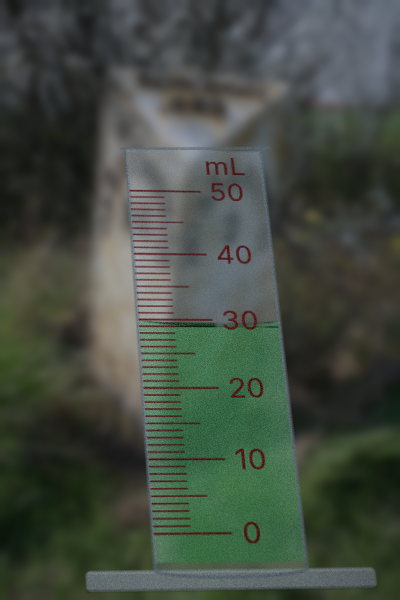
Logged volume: 29 mL
